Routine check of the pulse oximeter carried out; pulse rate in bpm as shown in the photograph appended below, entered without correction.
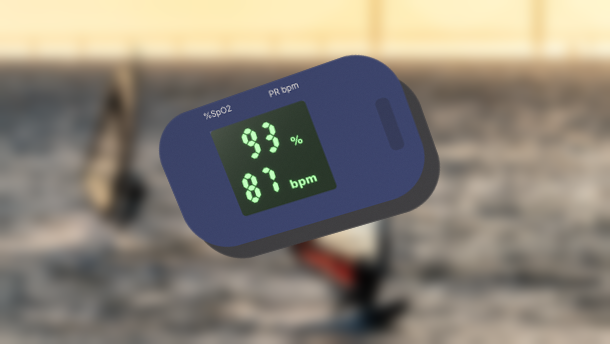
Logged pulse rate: 87 bpm
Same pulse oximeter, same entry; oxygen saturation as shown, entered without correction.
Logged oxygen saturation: 93 %
